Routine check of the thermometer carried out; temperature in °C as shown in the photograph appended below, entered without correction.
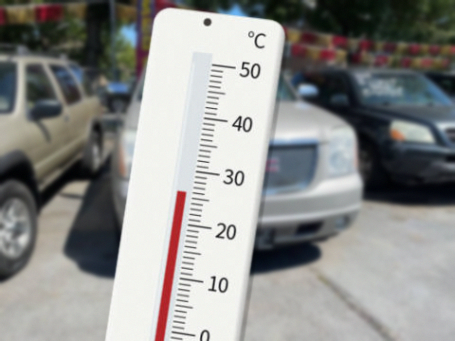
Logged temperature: 26 °C
